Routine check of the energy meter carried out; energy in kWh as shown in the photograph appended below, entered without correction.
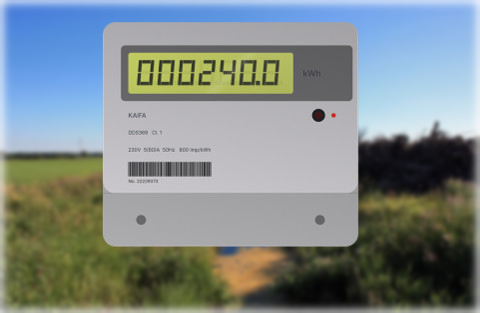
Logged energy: 240.0 kWh
